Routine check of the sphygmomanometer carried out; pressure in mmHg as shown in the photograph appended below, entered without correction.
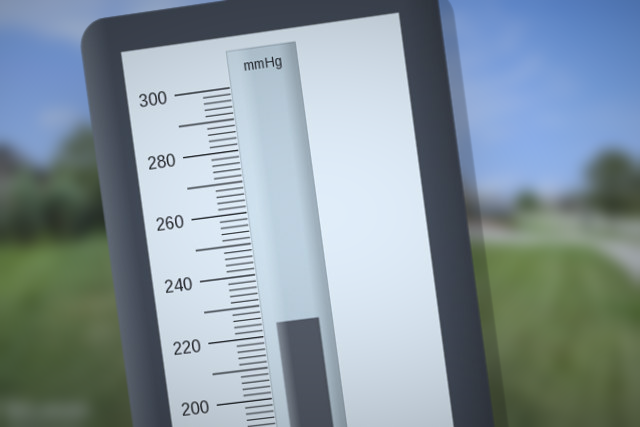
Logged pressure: 224 mmHg
